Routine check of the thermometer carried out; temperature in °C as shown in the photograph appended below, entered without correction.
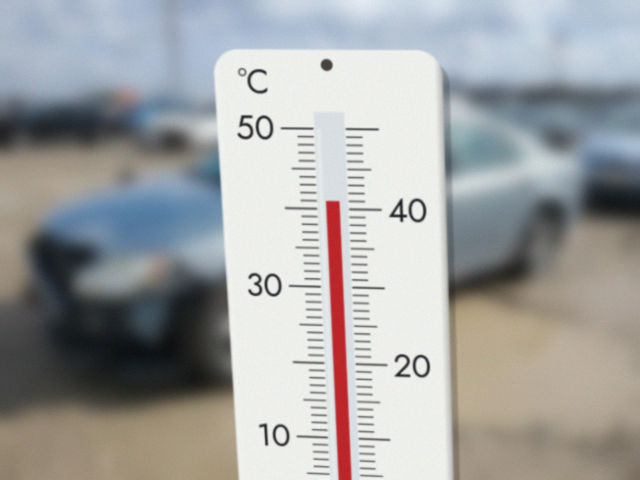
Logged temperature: 41 °C
